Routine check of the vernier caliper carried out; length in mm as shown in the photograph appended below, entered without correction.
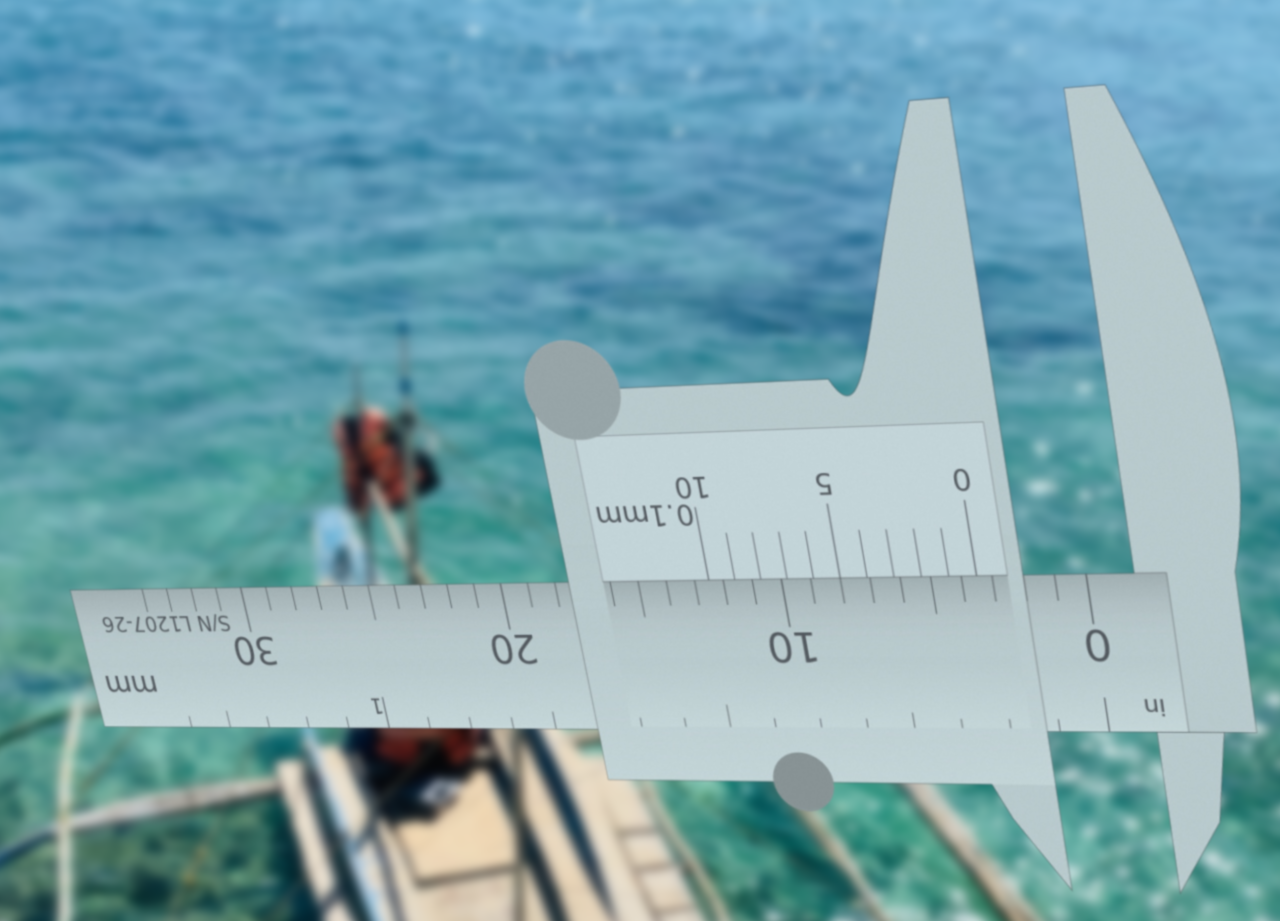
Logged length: 3.5 mm
